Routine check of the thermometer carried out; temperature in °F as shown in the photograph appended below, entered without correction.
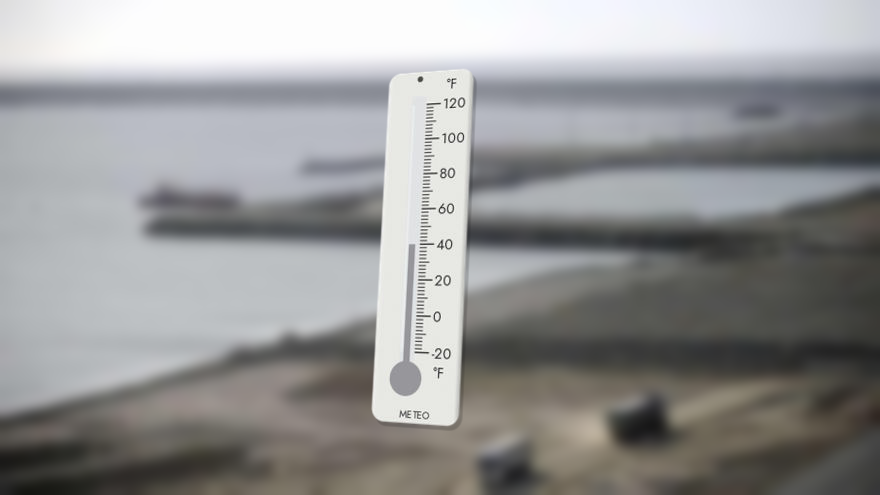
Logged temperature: 40 °F
